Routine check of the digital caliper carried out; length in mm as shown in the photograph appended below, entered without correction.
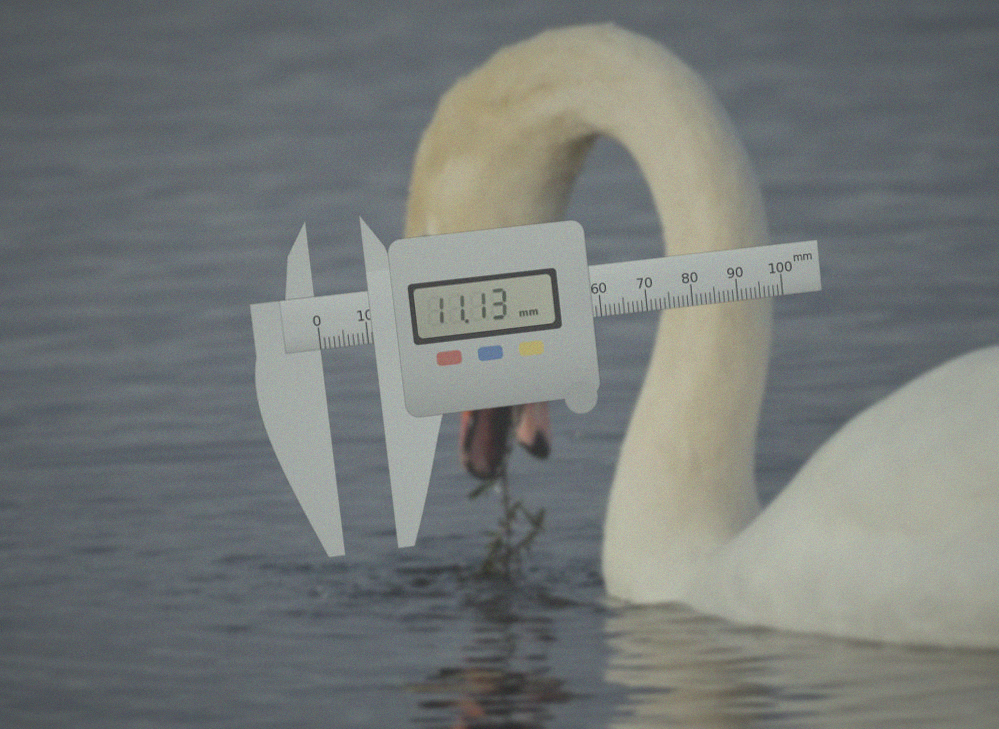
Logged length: 11.13 mm
